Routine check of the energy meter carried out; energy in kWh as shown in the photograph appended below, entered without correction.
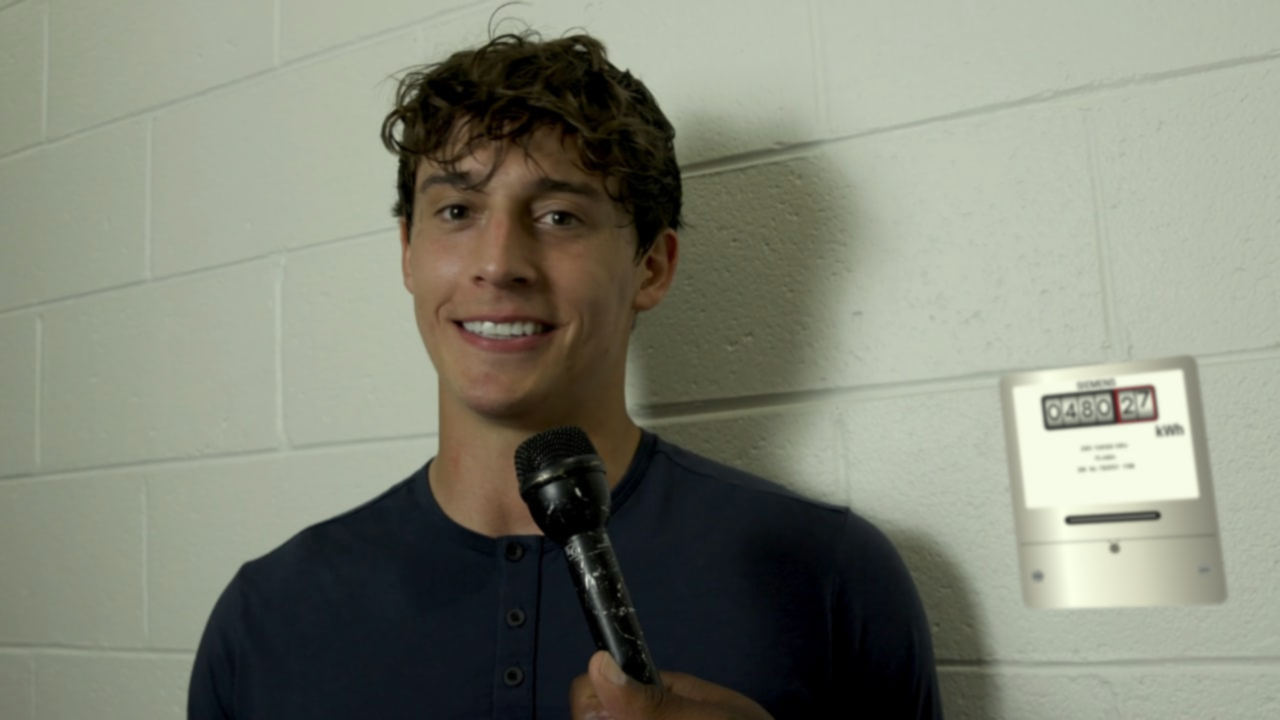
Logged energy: 480.27 kWh
